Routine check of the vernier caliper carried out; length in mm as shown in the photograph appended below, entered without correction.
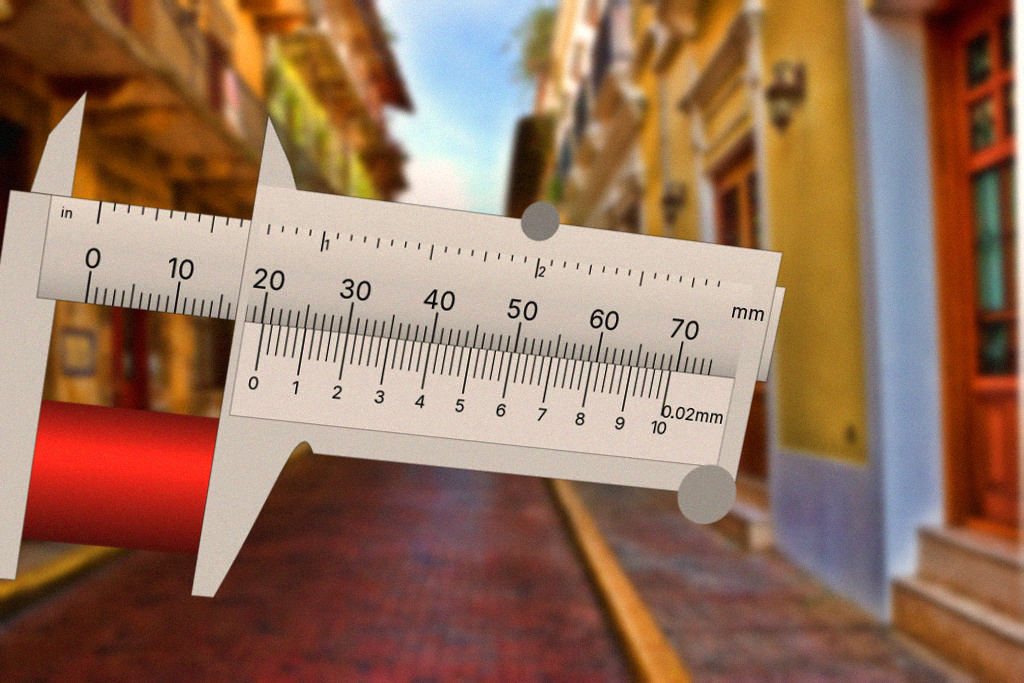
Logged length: 20.2 mm
